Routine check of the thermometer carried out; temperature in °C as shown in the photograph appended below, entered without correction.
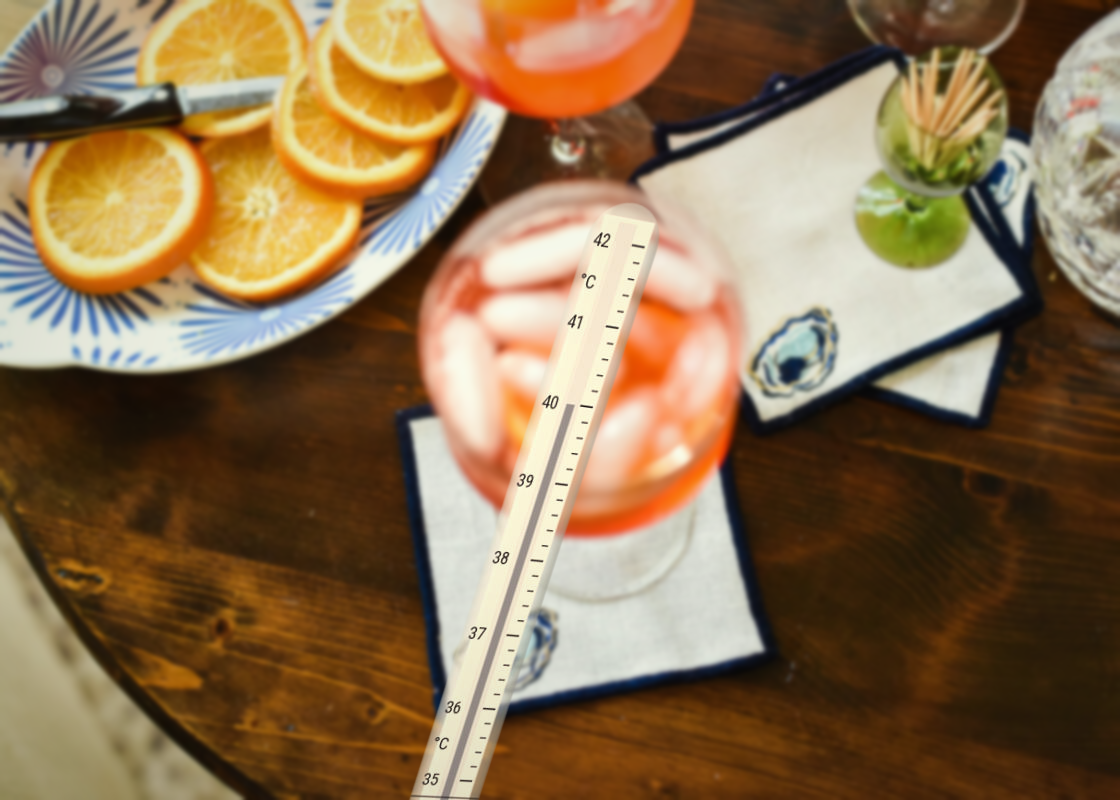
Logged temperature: 40 °C
